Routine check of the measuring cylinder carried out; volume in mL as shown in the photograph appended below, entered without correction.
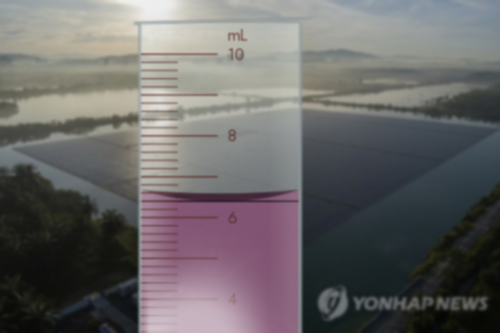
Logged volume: 6.4 mL
